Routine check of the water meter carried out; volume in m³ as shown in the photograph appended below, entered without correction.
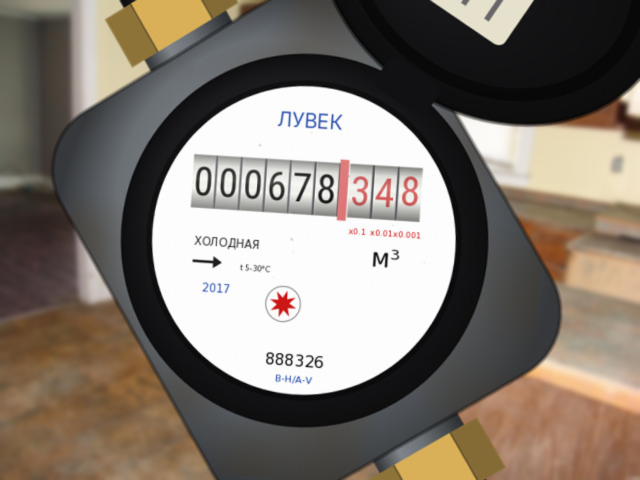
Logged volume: 678.348 m³
